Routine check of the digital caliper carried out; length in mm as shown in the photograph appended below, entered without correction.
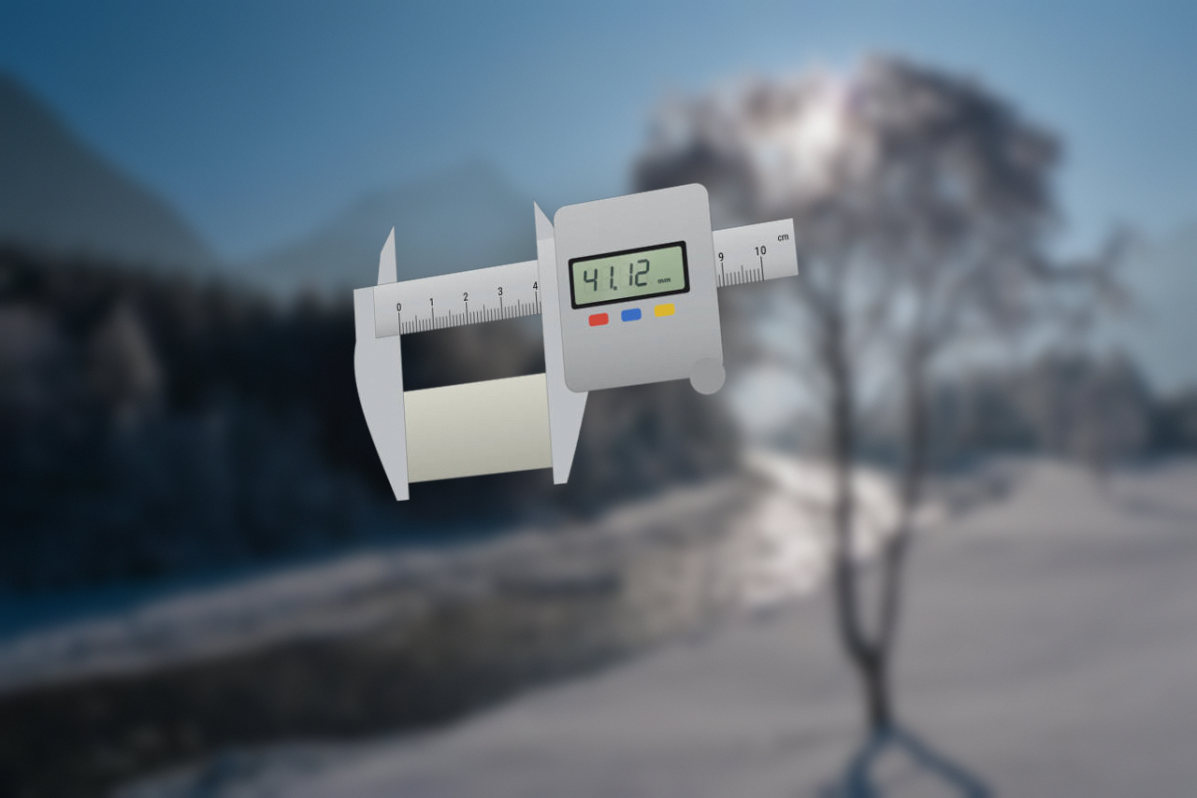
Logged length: 41.12 mm
